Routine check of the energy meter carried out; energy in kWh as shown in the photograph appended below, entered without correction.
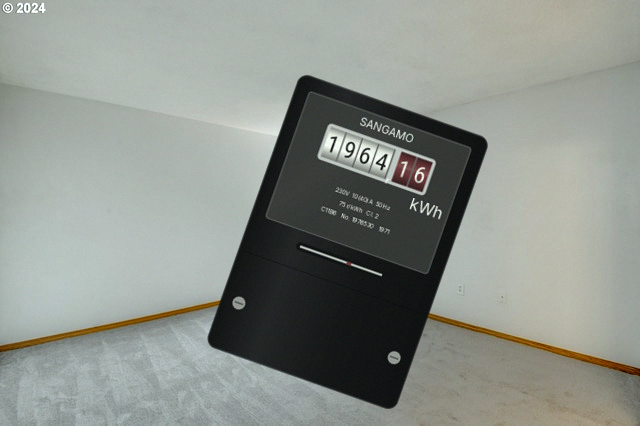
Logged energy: 1964.16 kWh
